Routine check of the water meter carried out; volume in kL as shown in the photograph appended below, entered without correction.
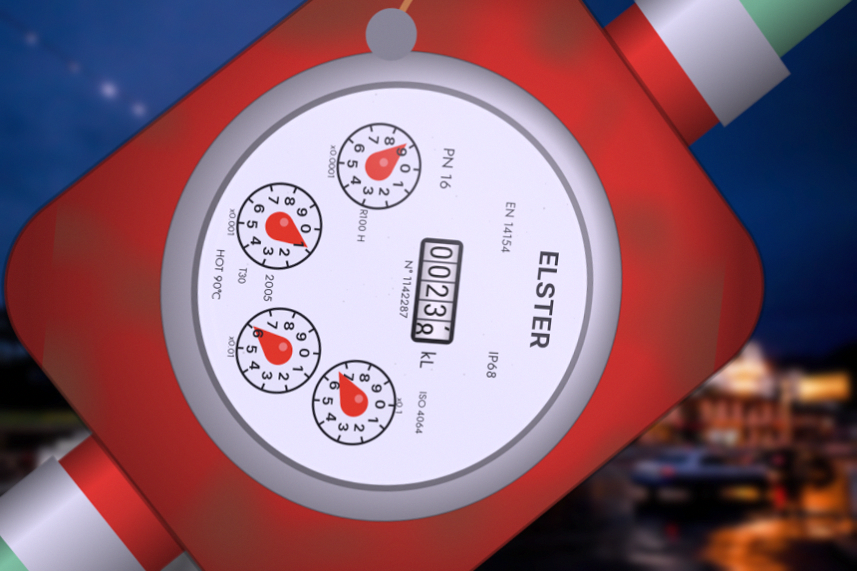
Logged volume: 237.6608 kL
